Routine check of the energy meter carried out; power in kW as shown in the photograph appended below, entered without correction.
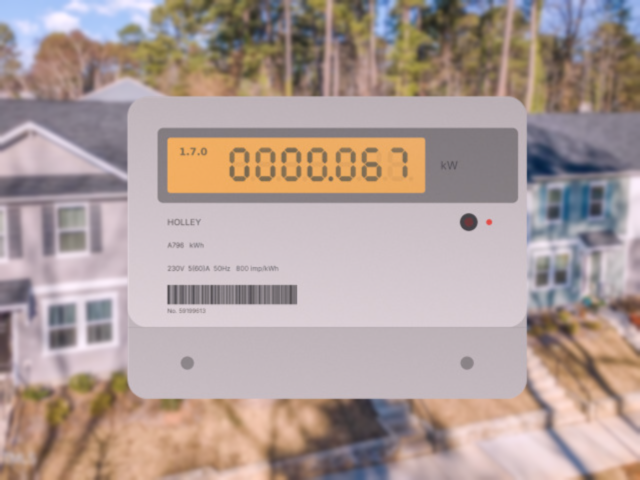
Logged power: 0.067 kW
